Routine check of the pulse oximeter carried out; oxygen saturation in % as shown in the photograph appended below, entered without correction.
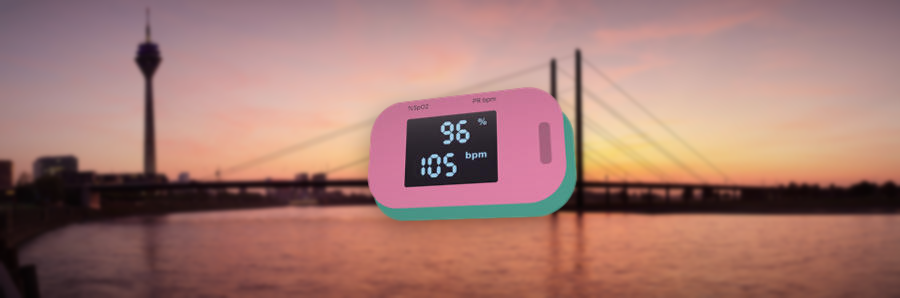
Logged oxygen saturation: 96 %
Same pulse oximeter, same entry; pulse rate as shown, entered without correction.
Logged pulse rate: 105 bpm
